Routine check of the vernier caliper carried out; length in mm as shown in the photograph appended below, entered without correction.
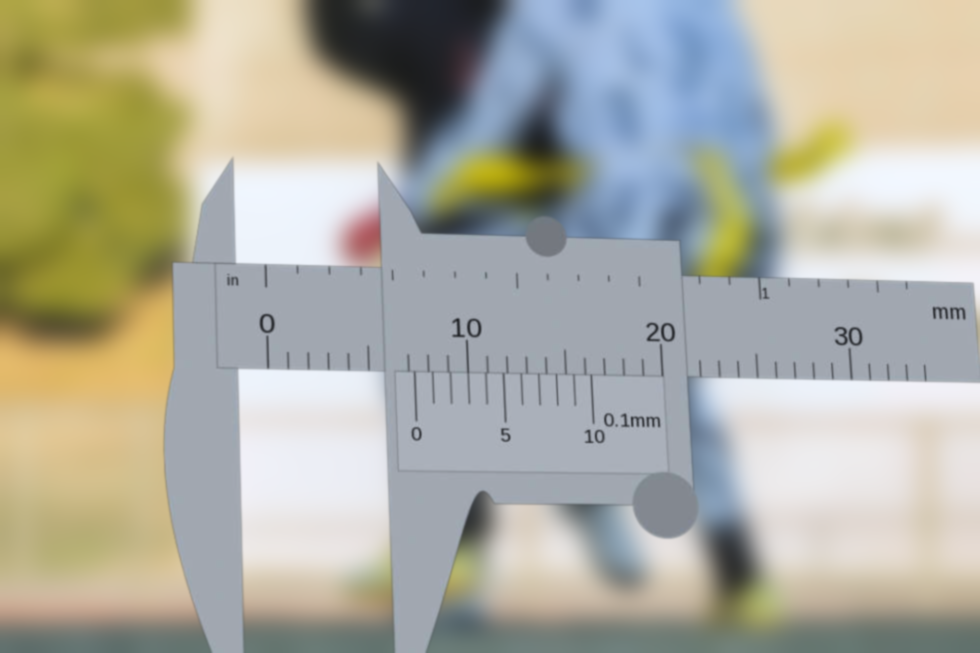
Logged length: 7.3 mm
